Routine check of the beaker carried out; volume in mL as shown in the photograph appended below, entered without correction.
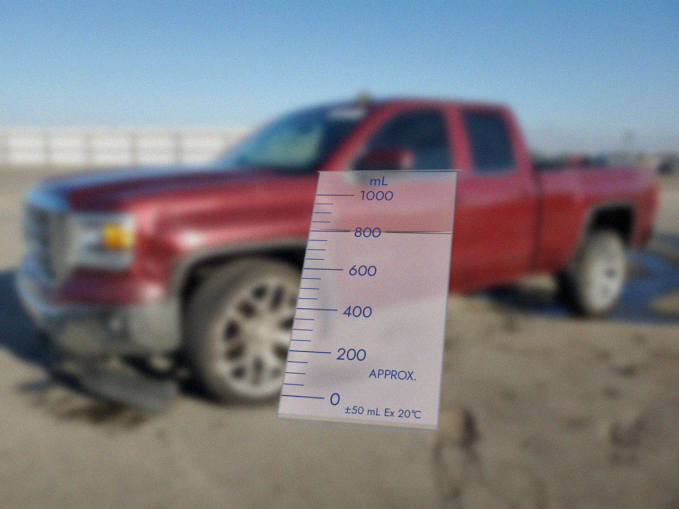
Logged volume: 800 mL
